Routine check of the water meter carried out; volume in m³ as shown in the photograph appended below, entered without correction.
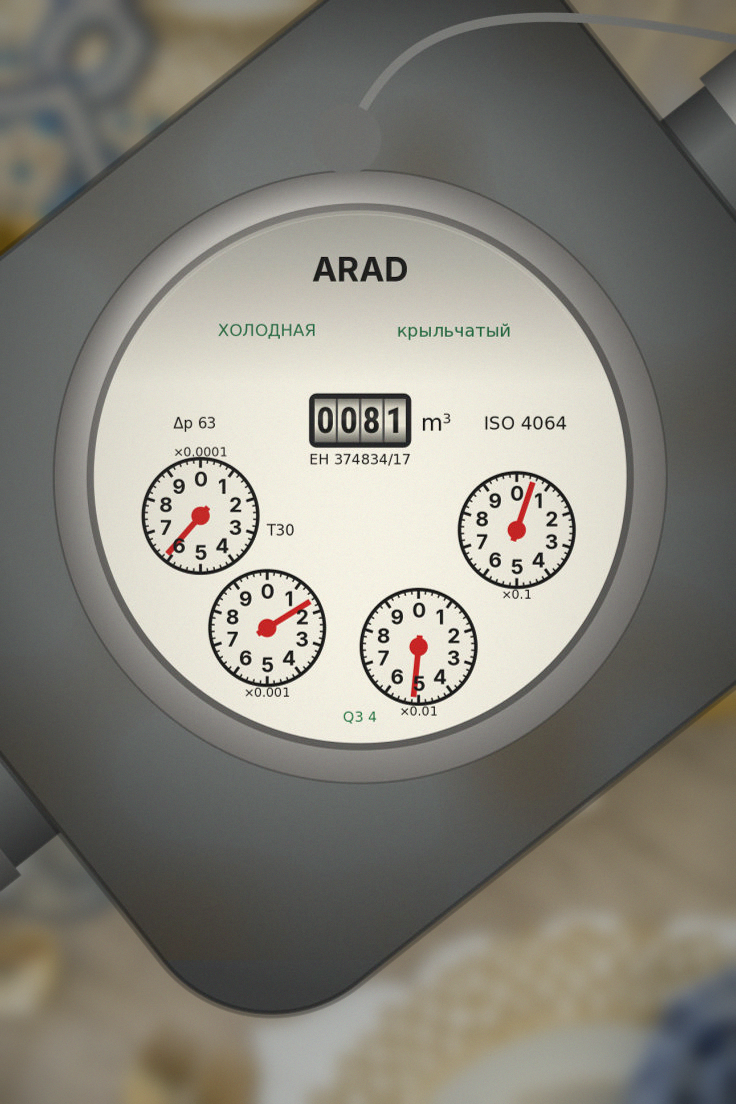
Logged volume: 81.0516 m³
